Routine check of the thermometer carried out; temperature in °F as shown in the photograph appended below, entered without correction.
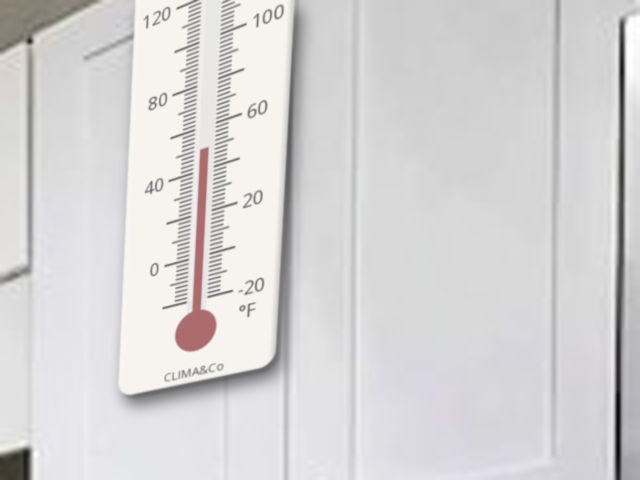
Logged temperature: 50 °F
